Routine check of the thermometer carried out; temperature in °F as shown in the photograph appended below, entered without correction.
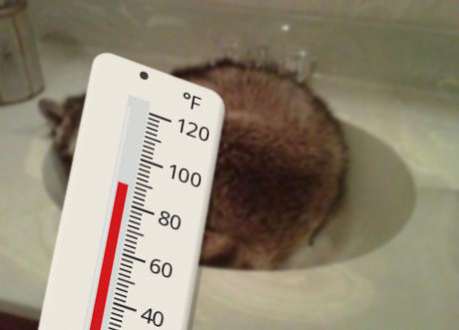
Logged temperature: 88 °F
